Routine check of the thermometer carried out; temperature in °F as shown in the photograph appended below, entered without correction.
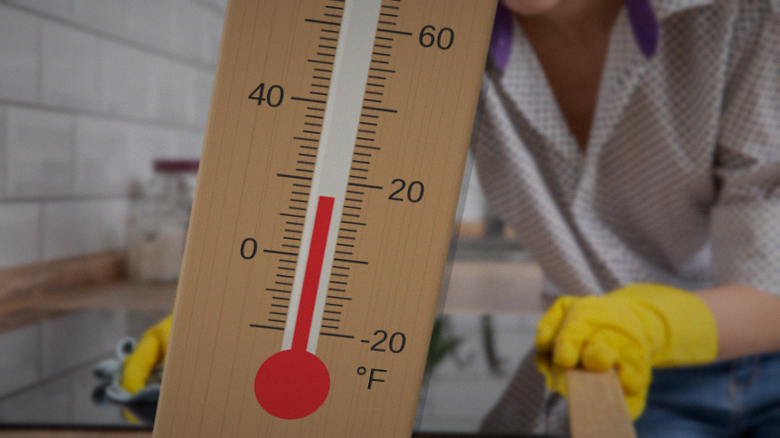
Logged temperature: 16 °F
